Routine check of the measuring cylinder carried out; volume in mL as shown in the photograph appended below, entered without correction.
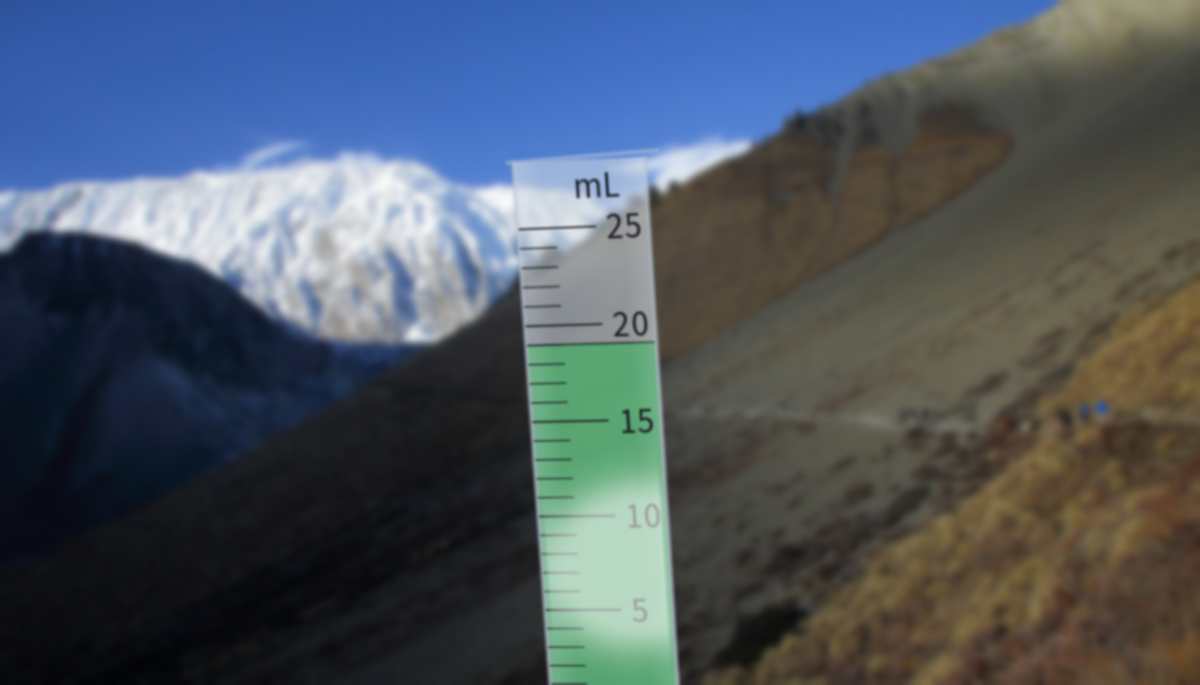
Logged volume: 19 mL
